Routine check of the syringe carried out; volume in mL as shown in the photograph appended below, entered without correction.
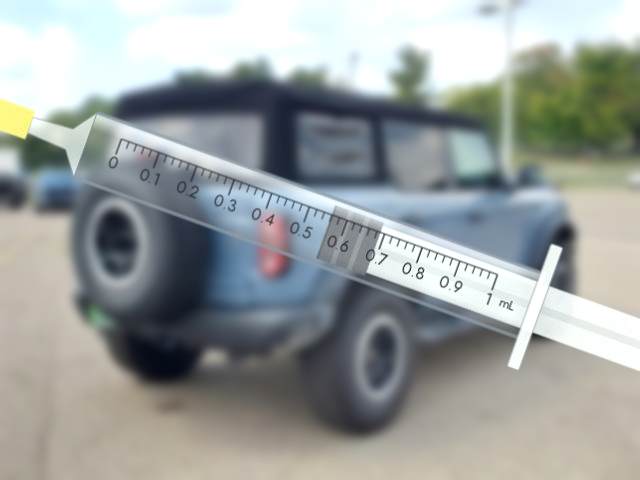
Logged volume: 0.56 mL
